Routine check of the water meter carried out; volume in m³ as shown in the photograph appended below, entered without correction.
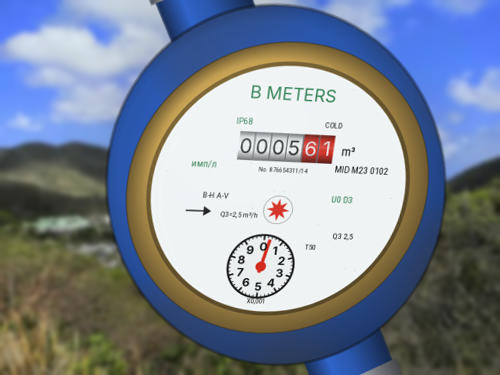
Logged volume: 5.610 m³
